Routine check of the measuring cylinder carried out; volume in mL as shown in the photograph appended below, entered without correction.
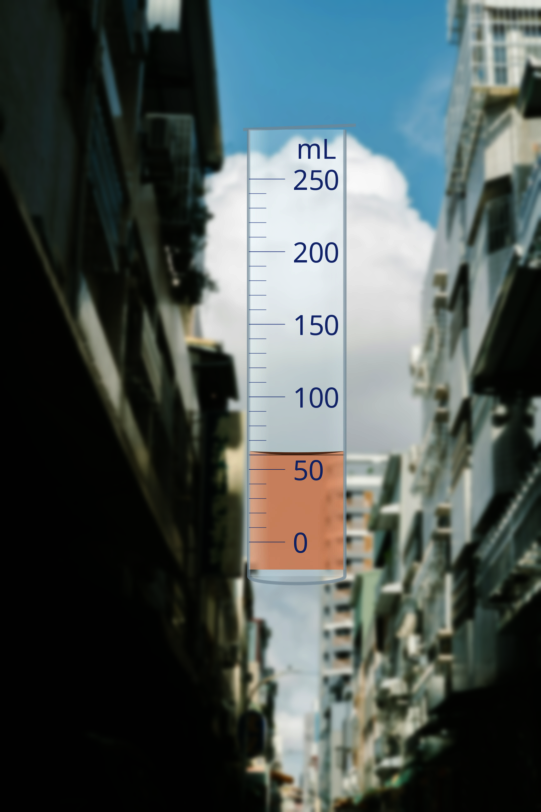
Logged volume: 60 mL
